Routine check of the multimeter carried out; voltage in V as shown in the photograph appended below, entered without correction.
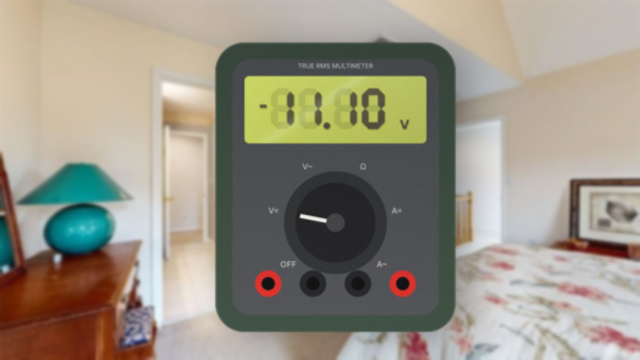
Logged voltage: -11.10 V
